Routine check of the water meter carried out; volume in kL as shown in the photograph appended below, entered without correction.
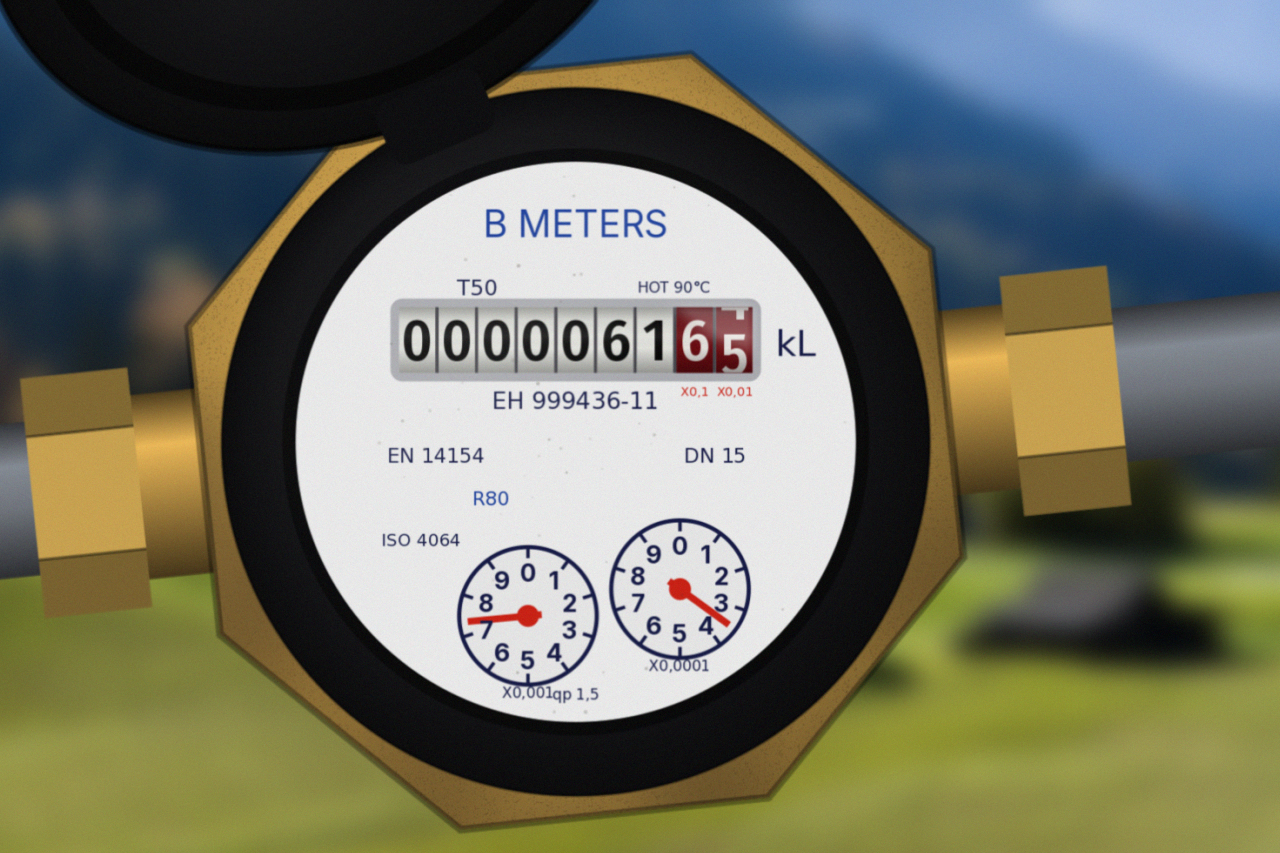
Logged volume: 61.6473 kL
